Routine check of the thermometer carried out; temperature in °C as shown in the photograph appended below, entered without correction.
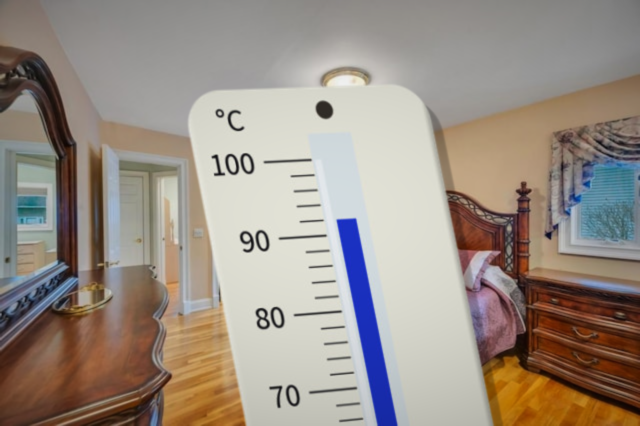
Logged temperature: 92 °C
